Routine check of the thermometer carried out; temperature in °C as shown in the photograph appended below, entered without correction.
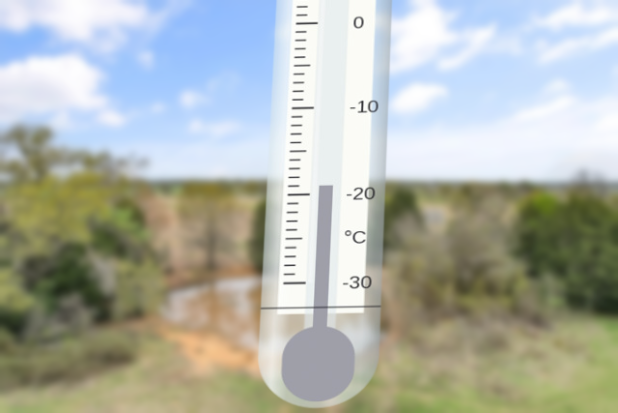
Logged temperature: -19 °C
